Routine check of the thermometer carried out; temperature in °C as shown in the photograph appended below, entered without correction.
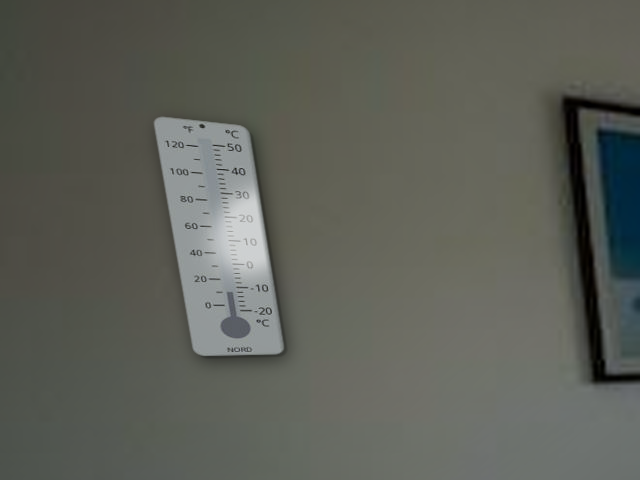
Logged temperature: -12 °C
